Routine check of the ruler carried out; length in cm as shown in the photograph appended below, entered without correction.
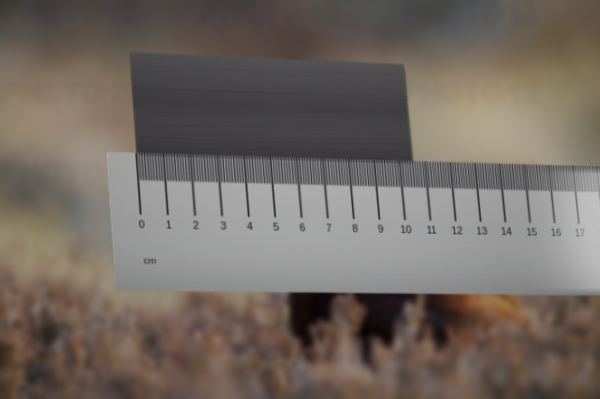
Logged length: 10.5 cm
